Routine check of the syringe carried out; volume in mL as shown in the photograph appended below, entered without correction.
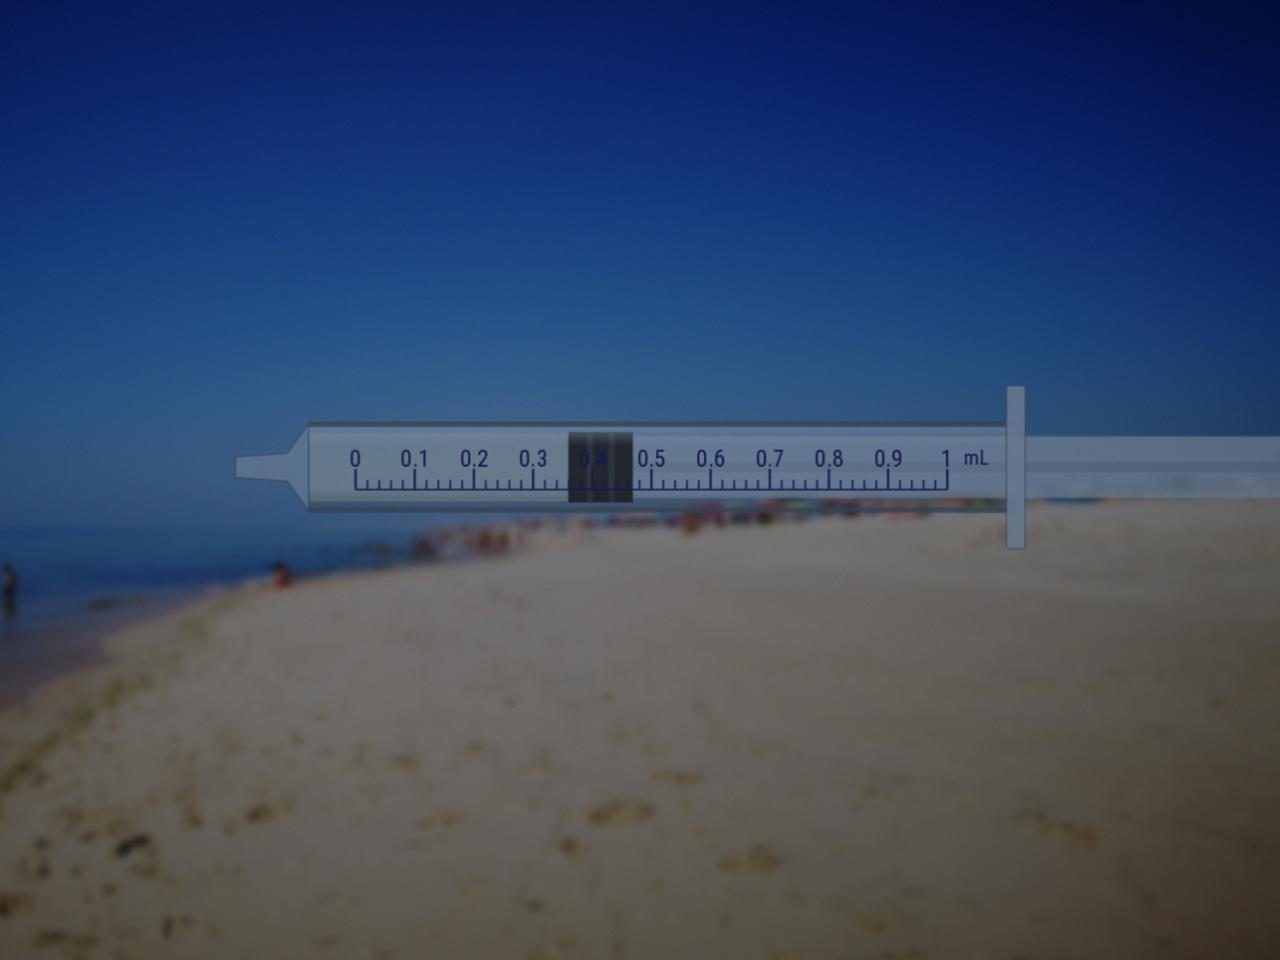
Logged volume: 0.36 mL
